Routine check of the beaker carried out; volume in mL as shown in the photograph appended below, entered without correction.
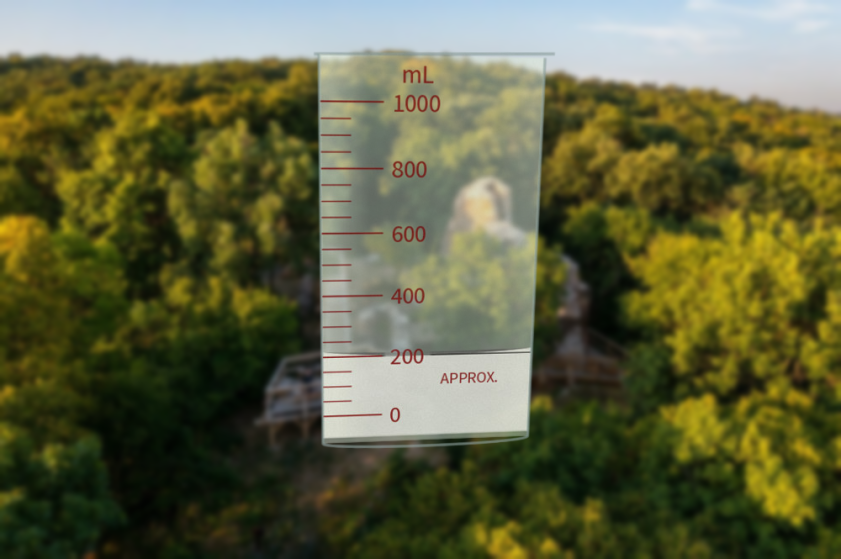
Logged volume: 200 mL
